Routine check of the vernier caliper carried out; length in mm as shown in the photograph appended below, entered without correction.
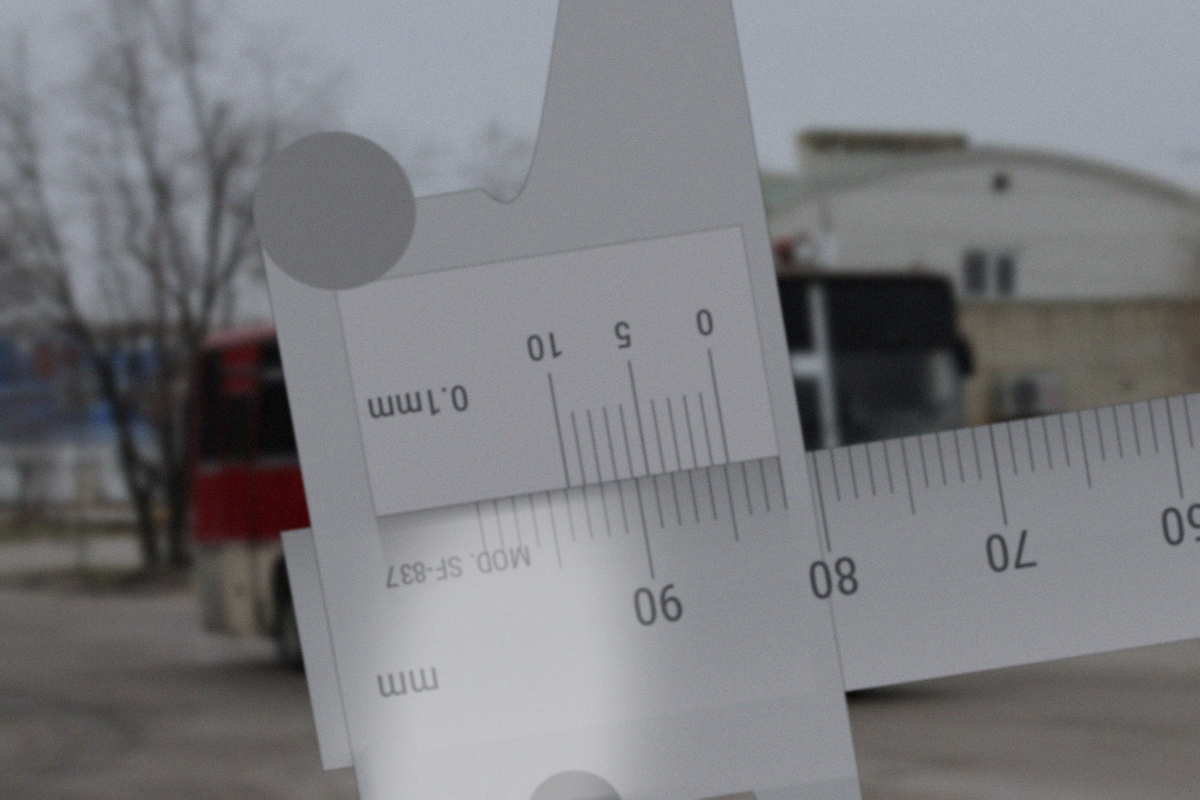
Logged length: 84.8 mm
